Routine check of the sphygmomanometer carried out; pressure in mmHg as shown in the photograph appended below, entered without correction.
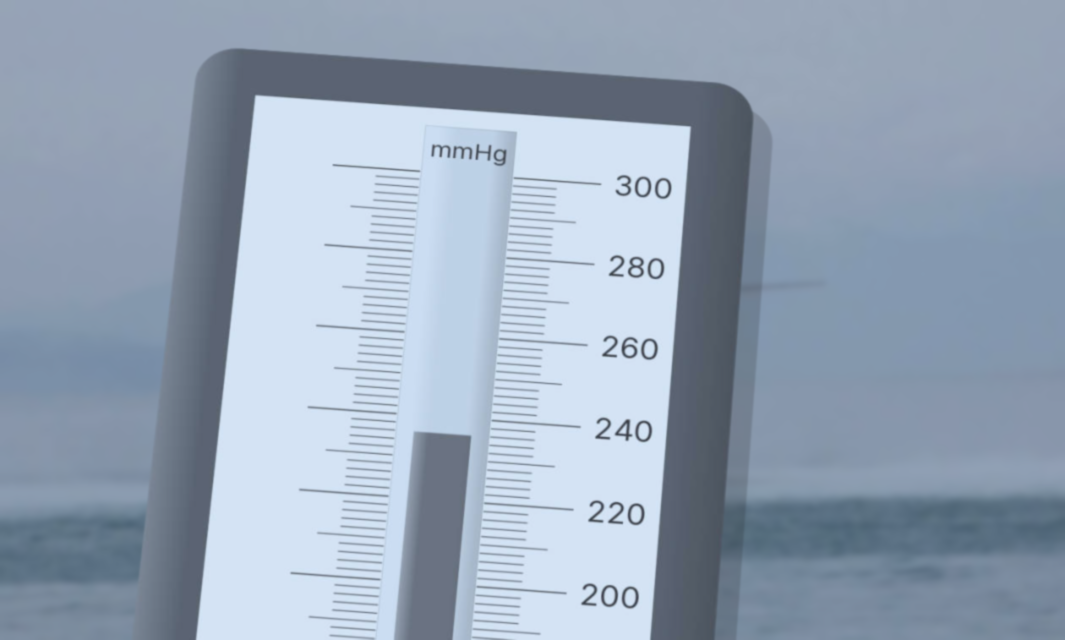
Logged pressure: 236 mmHg
